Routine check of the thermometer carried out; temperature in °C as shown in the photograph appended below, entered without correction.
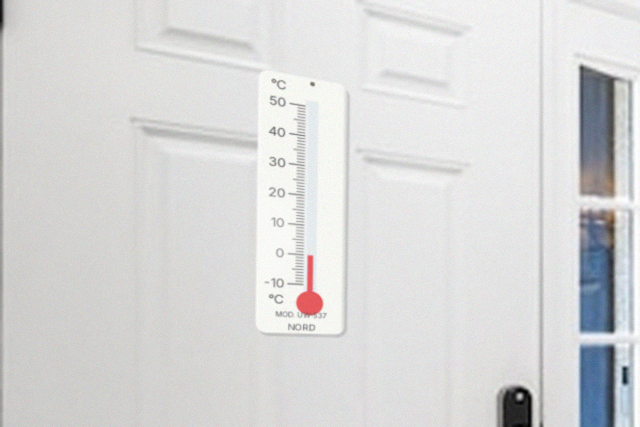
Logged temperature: 0 °C
